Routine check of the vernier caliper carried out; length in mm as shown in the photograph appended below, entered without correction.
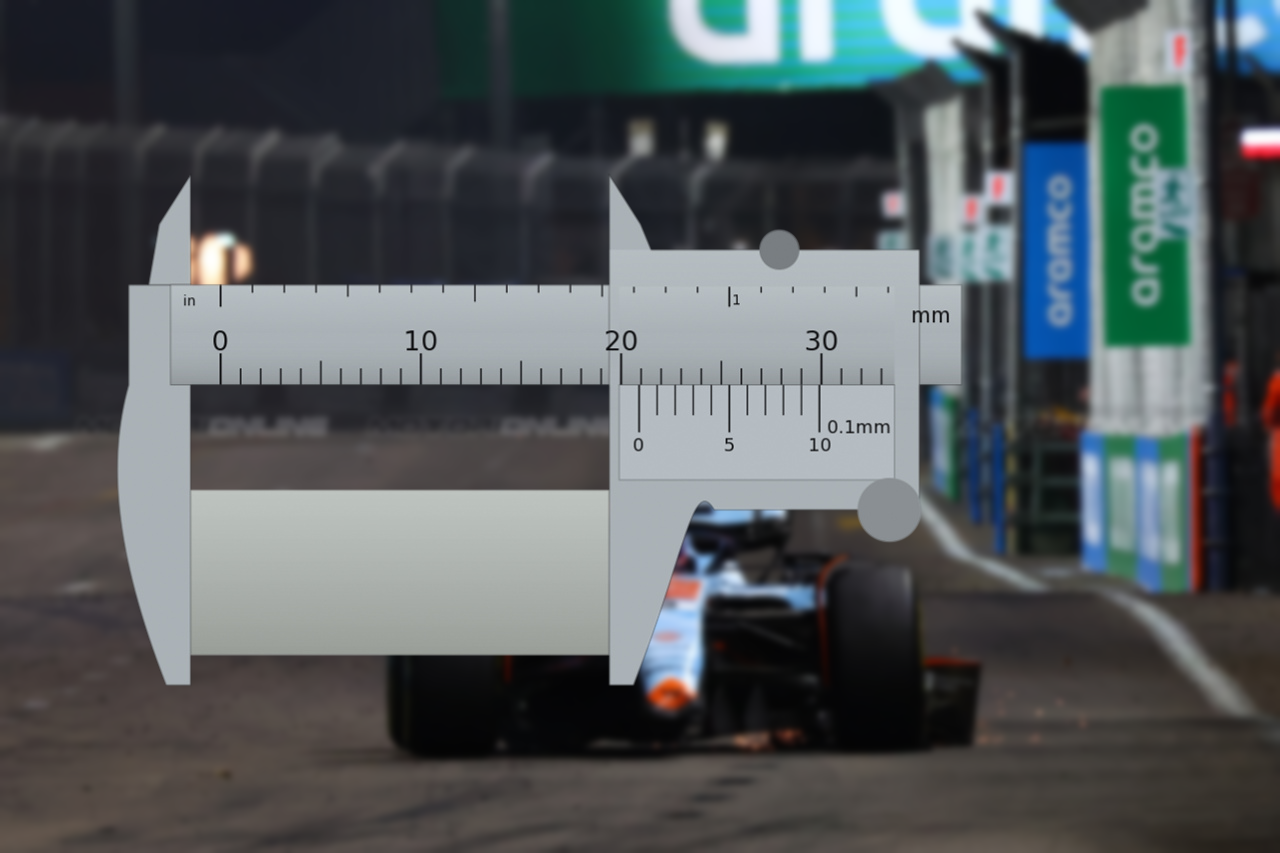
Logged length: 20.9 mm
